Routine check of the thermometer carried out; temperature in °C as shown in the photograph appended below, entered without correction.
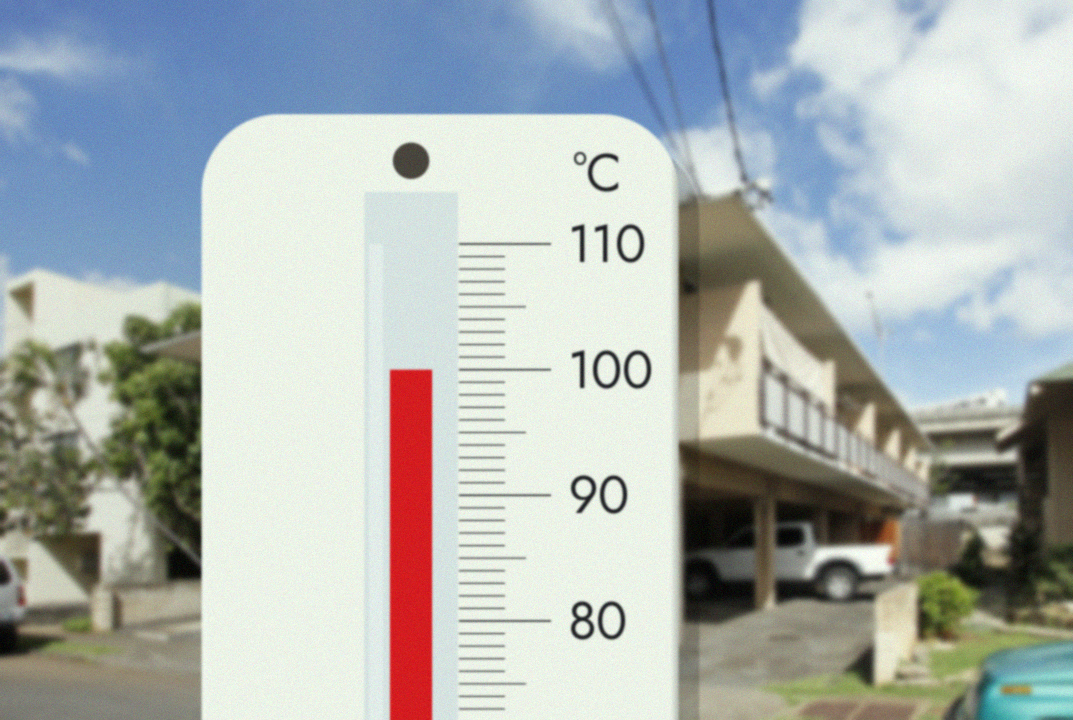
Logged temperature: 100 °C
